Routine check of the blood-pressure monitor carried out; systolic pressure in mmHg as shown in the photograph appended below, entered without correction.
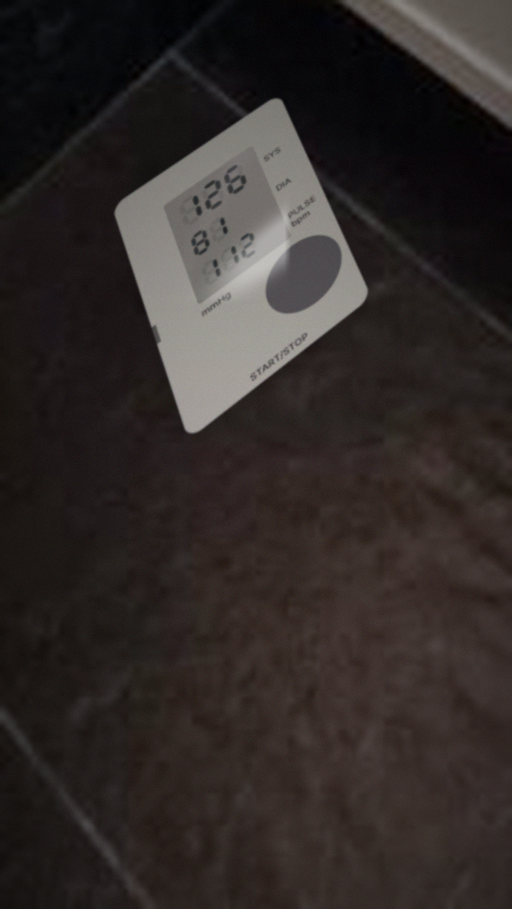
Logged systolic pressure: 126 mmHg
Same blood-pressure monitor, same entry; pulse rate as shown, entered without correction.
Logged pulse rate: 112 bpm
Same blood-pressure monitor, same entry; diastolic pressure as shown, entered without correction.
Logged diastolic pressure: 81 mmHg
